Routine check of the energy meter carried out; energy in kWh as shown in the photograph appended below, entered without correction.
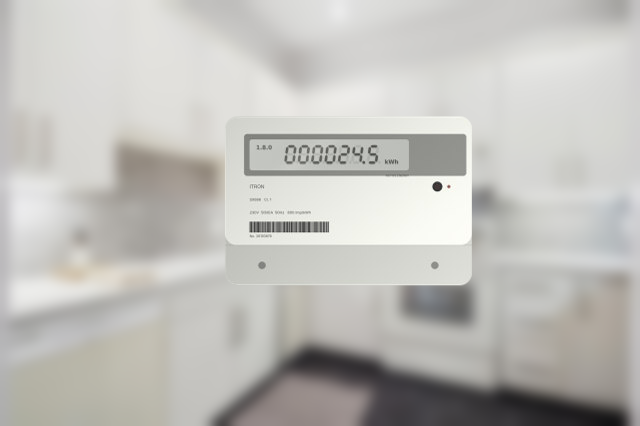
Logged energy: 24.5 kWh
